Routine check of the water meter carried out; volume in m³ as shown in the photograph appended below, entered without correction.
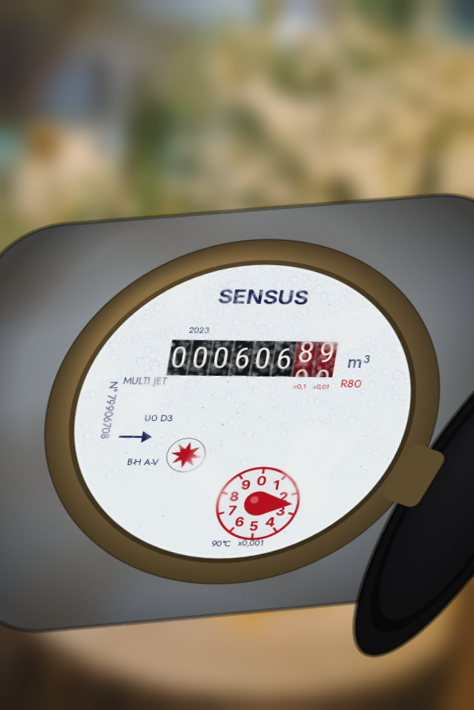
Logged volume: 606.892 m³
